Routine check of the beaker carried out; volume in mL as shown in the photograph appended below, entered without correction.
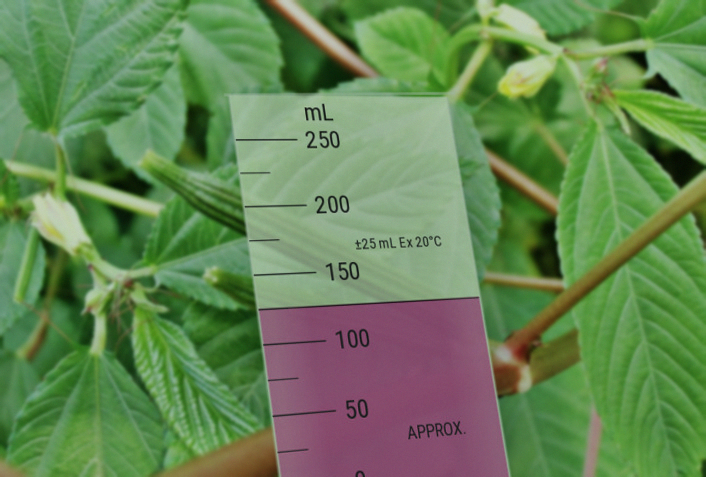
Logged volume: 125 mL
